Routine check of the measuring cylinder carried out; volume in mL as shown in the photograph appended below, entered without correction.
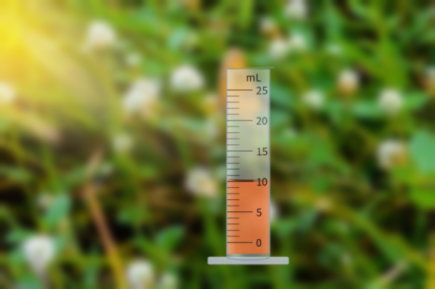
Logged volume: 10 mL
